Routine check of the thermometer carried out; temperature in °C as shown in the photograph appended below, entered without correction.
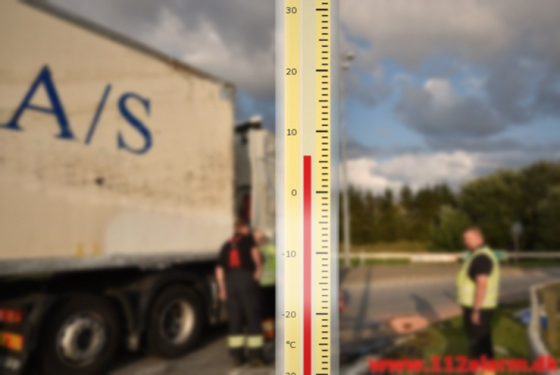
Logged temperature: 6 °C
